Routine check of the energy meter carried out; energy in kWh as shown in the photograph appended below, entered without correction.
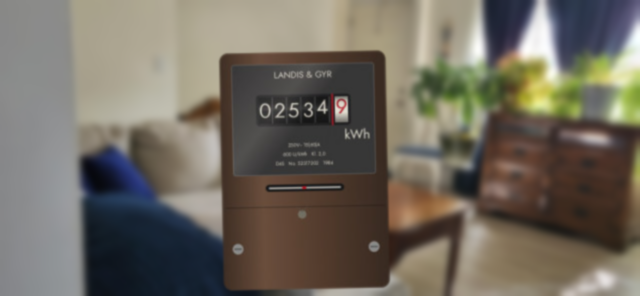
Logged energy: 2534.9 kWh
